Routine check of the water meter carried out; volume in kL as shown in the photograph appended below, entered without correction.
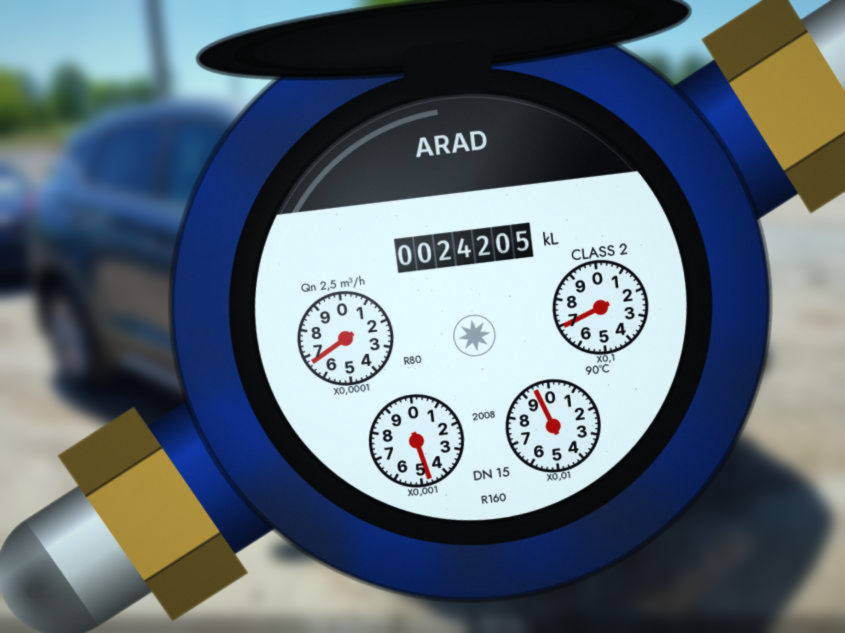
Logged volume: 24205.6946 kL
